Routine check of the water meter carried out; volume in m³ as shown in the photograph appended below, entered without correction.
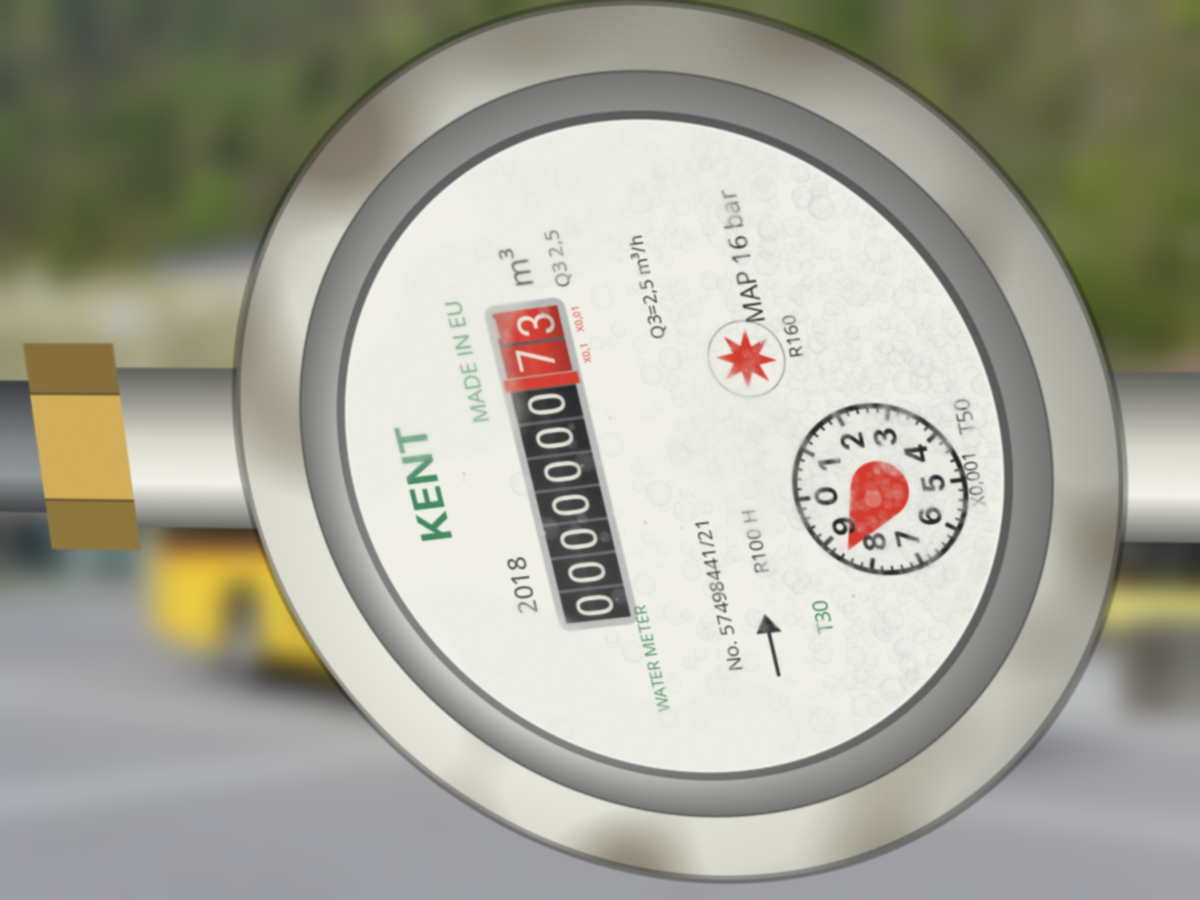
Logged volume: 0.728 m³
